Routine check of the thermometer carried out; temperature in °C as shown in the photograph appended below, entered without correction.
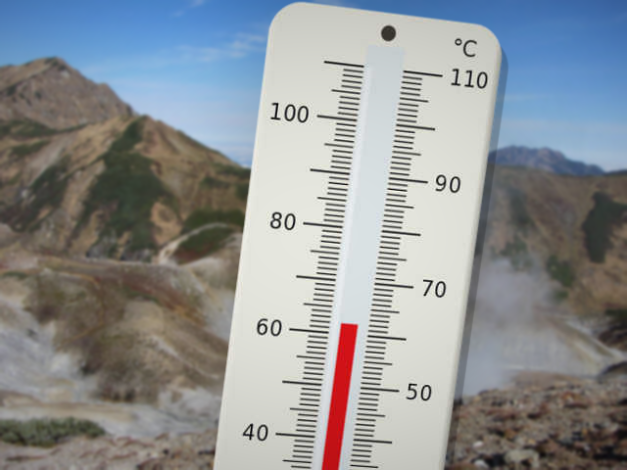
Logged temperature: 62 °C
